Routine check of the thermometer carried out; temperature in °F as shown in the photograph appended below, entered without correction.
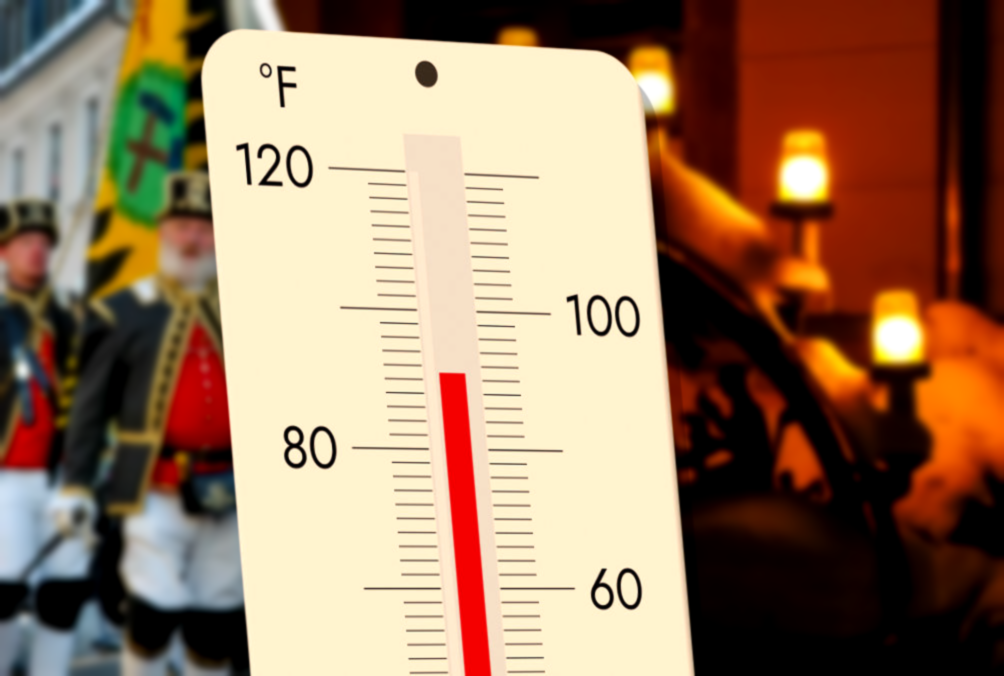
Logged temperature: 91 °F
